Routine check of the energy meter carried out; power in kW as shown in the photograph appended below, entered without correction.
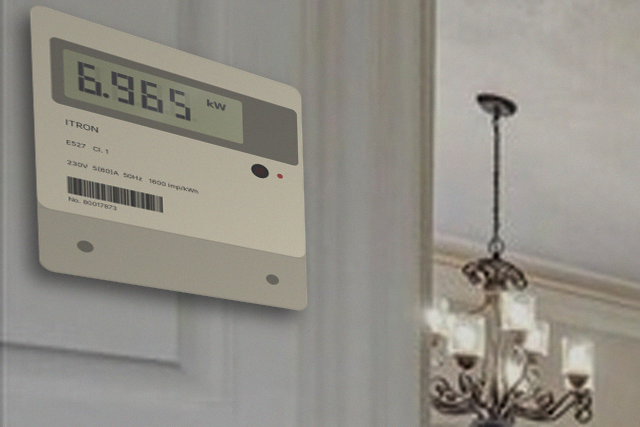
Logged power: 6.965 kW
